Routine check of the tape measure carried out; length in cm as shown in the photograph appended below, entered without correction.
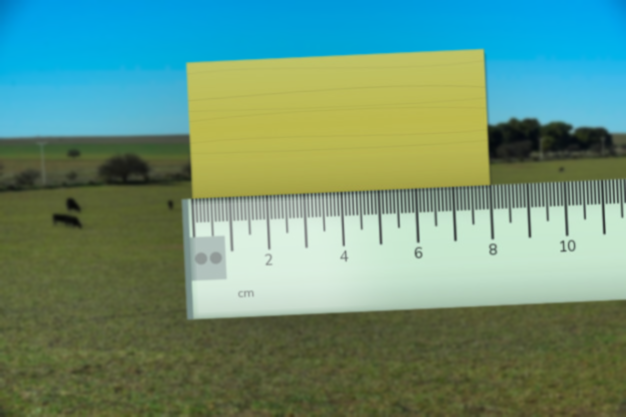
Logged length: 8 cm
